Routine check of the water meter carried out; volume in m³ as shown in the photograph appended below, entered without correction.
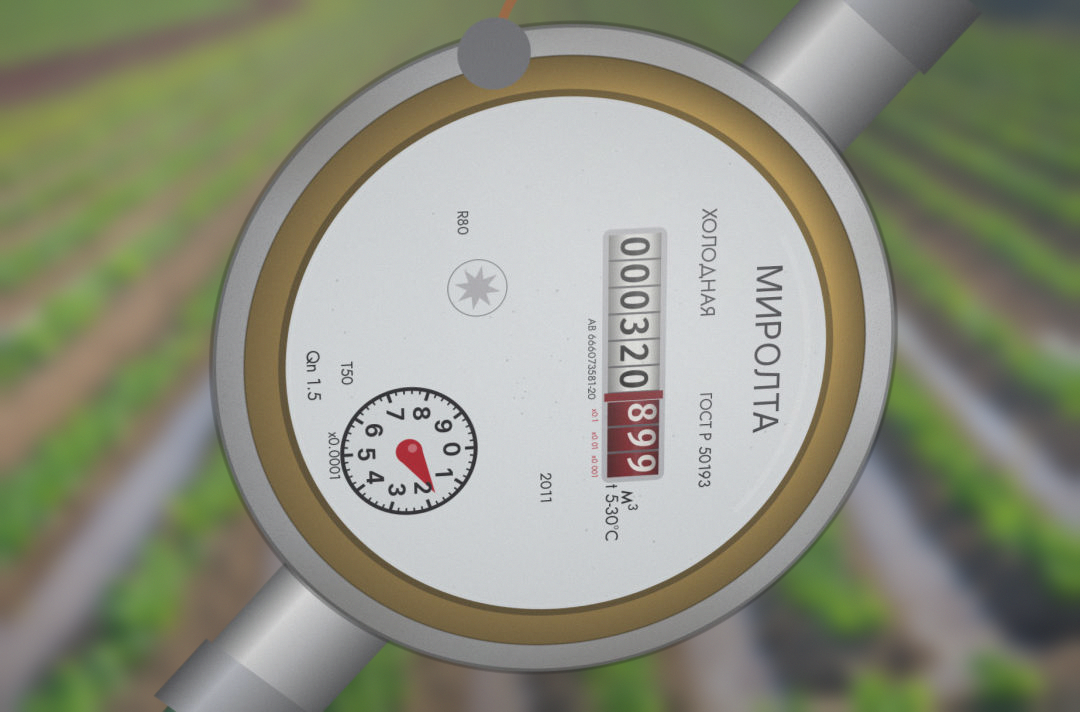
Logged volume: 320.8991 m³
